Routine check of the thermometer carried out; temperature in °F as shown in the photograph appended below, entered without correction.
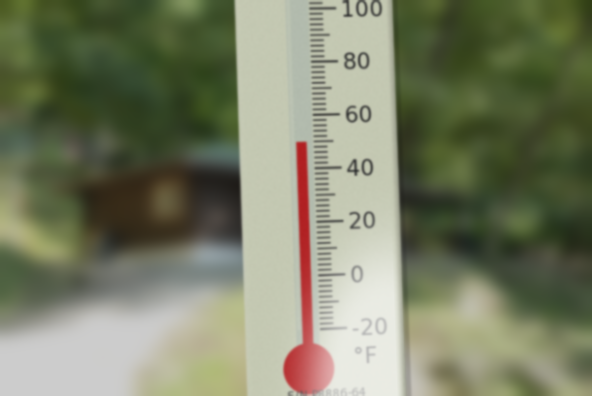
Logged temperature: 50 °F
